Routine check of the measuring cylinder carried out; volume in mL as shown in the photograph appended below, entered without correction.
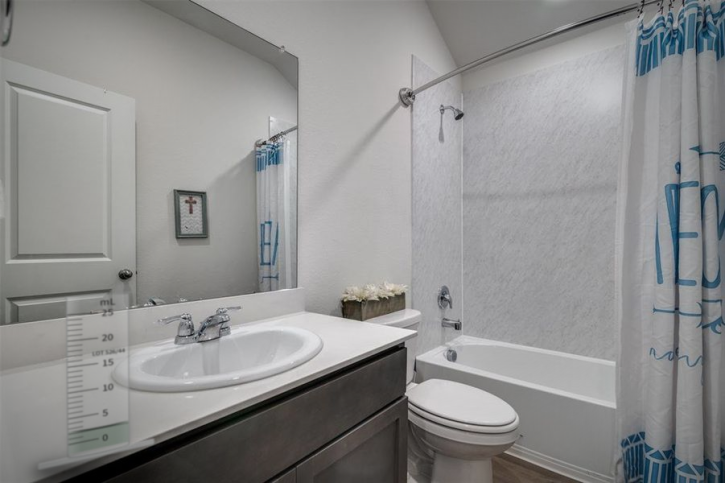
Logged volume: 2 mL
